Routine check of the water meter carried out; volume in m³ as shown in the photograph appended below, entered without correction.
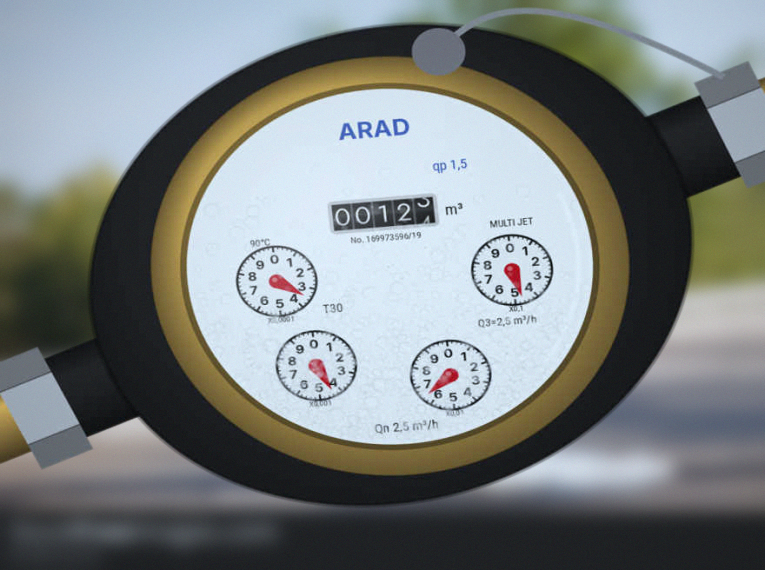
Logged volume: 123.4643 m³
